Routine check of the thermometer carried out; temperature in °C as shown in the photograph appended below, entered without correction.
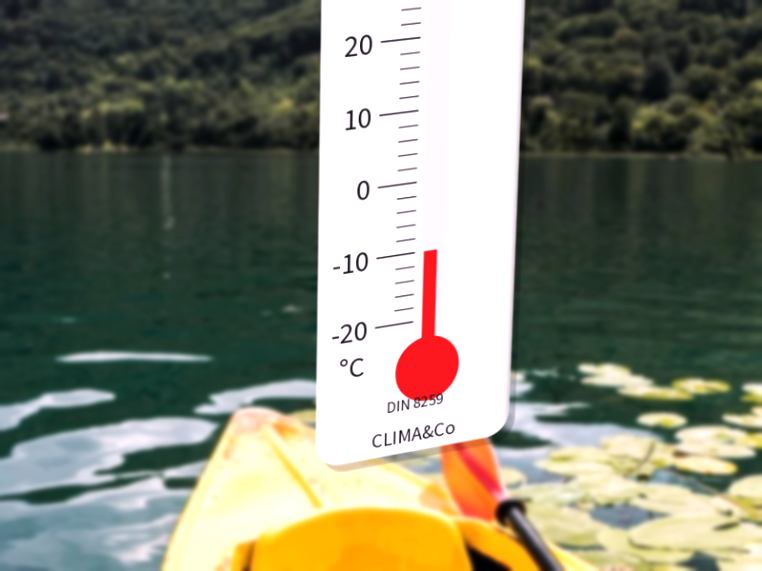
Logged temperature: -10 °C
